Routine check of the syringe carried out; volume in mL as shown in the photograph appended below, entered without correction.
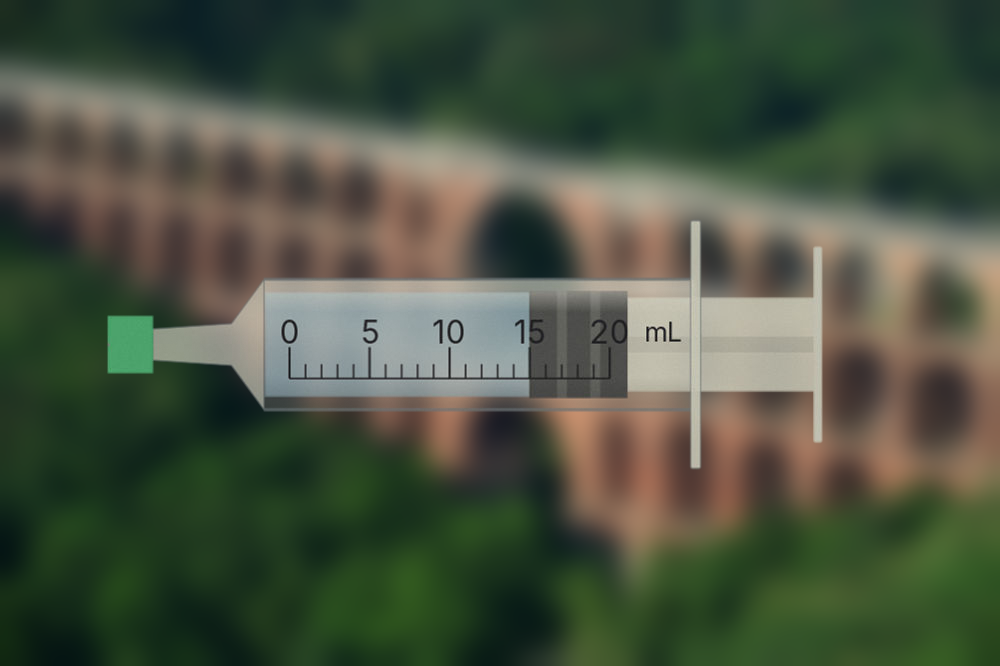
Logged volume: 15 mL
